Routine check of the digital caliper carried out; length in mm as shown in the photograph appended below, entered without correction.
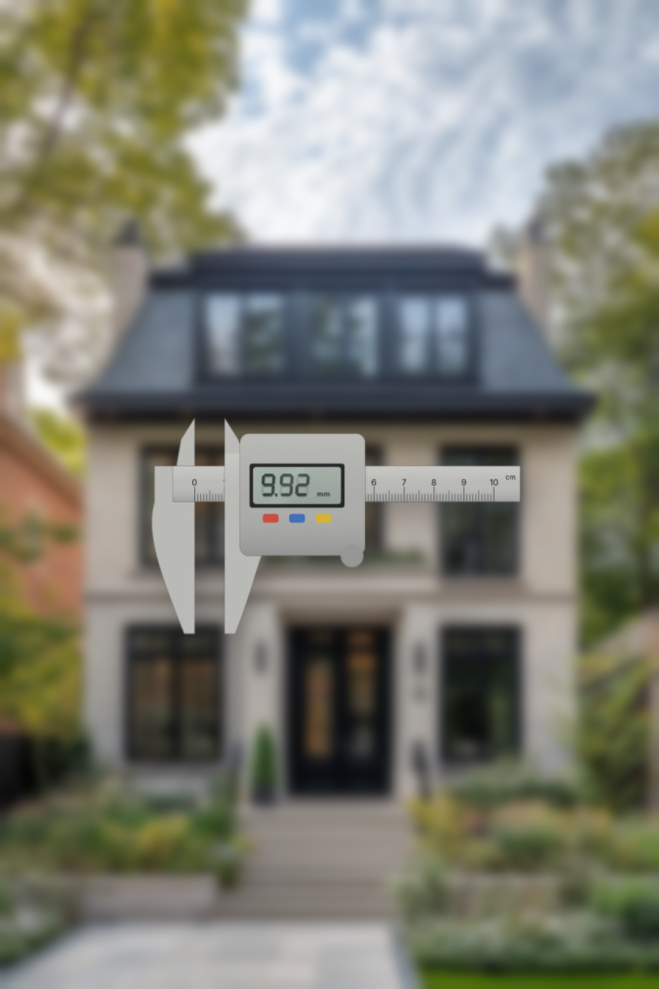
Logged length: 9.92 mm
